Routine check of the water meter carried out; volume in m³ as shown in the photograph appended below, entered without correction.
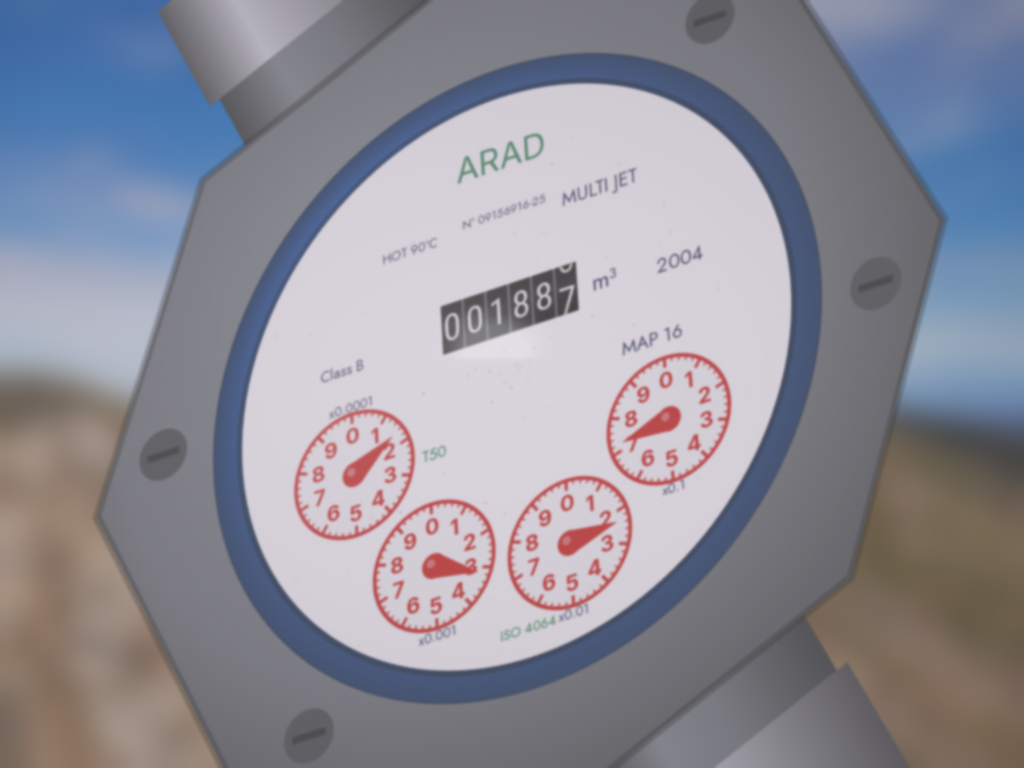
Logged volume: 1886.7231 m³
